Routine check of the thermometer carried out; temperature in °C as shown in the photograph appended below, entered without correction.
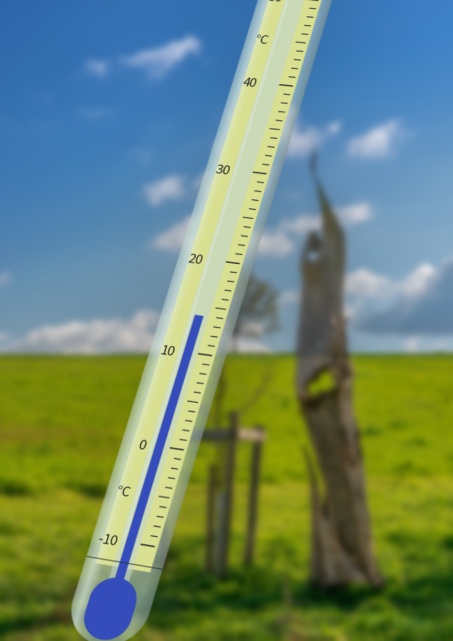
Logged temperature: 14 °C
